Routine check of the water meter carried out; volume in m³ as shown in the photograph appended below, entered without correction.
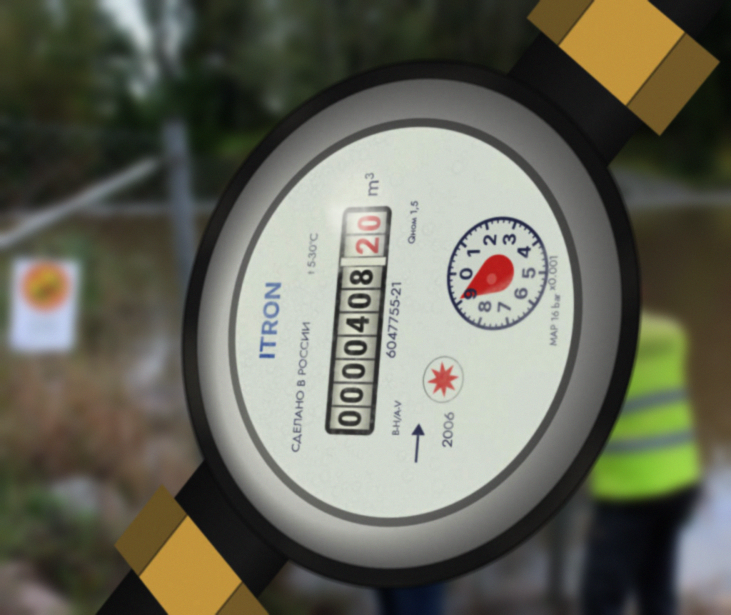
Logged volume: 408.199 m³
